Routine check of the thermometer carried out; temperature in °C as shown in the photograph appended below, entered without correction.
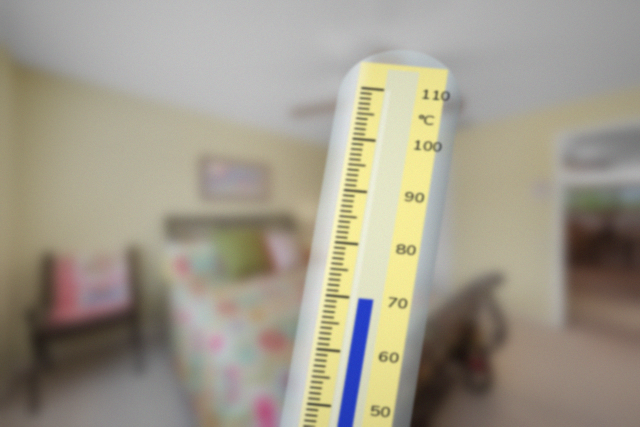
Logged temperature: 70 °C
